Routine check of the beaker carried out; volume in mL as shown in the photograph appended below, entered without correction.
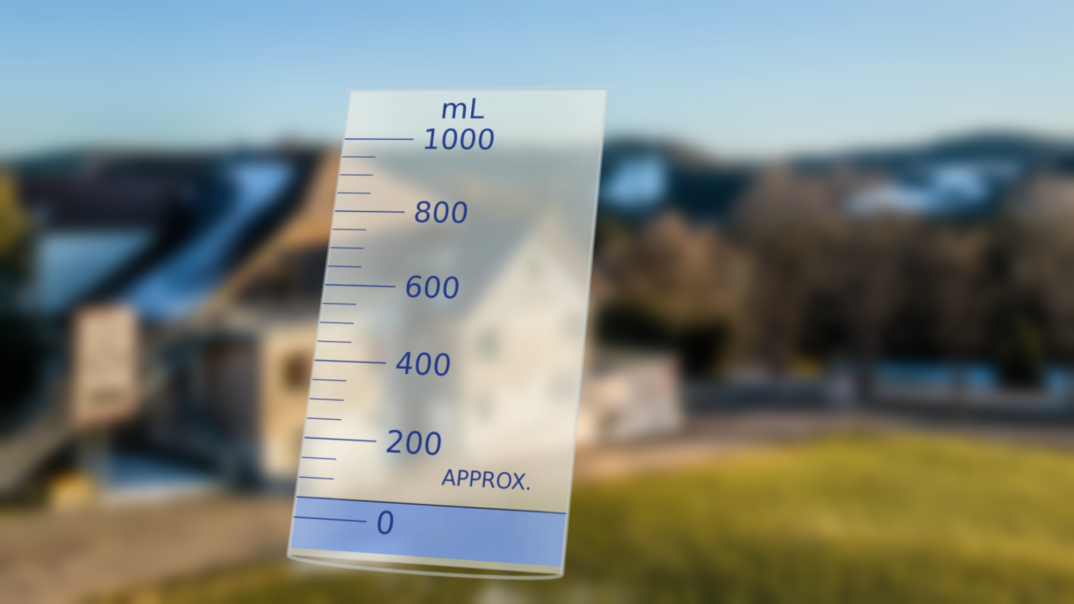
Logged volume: 50 mL
